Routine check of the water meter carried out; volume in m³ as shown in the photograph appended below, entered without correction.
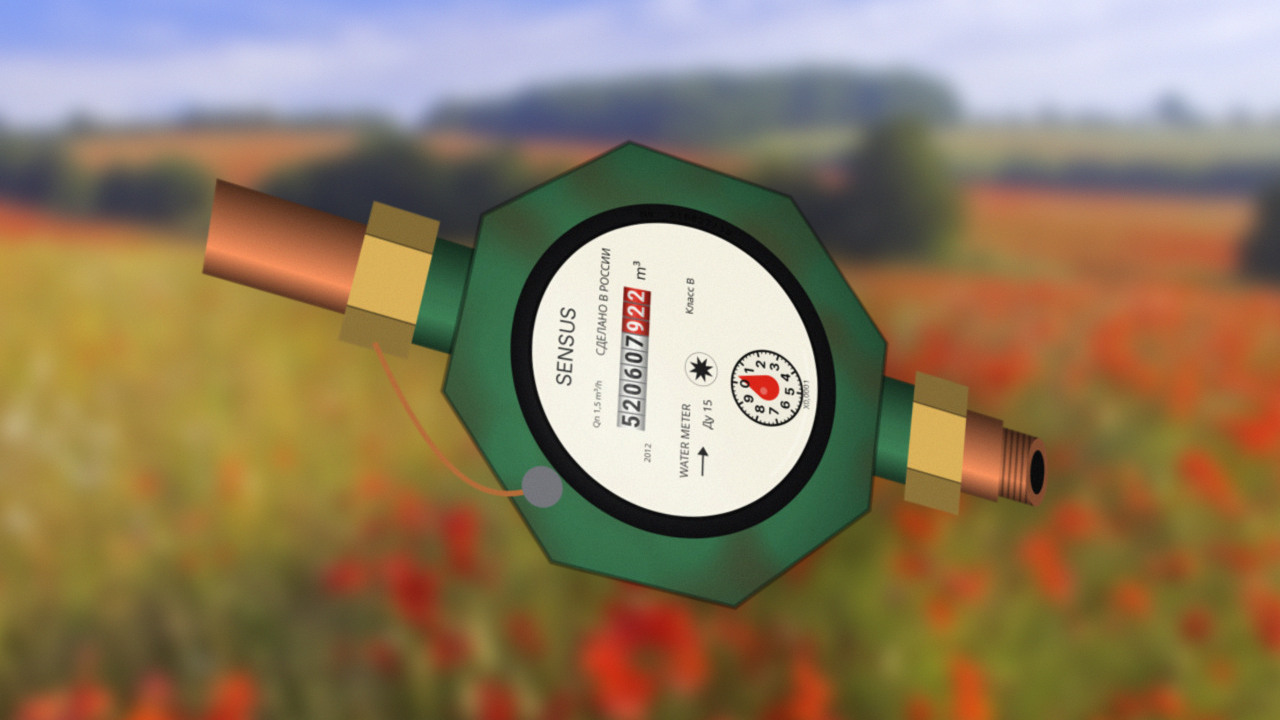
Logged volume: 520607.9220 m³
